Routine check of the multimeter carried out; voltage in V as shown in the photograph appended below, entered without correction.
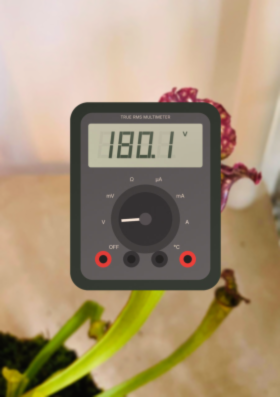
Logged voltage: 180.1 V
